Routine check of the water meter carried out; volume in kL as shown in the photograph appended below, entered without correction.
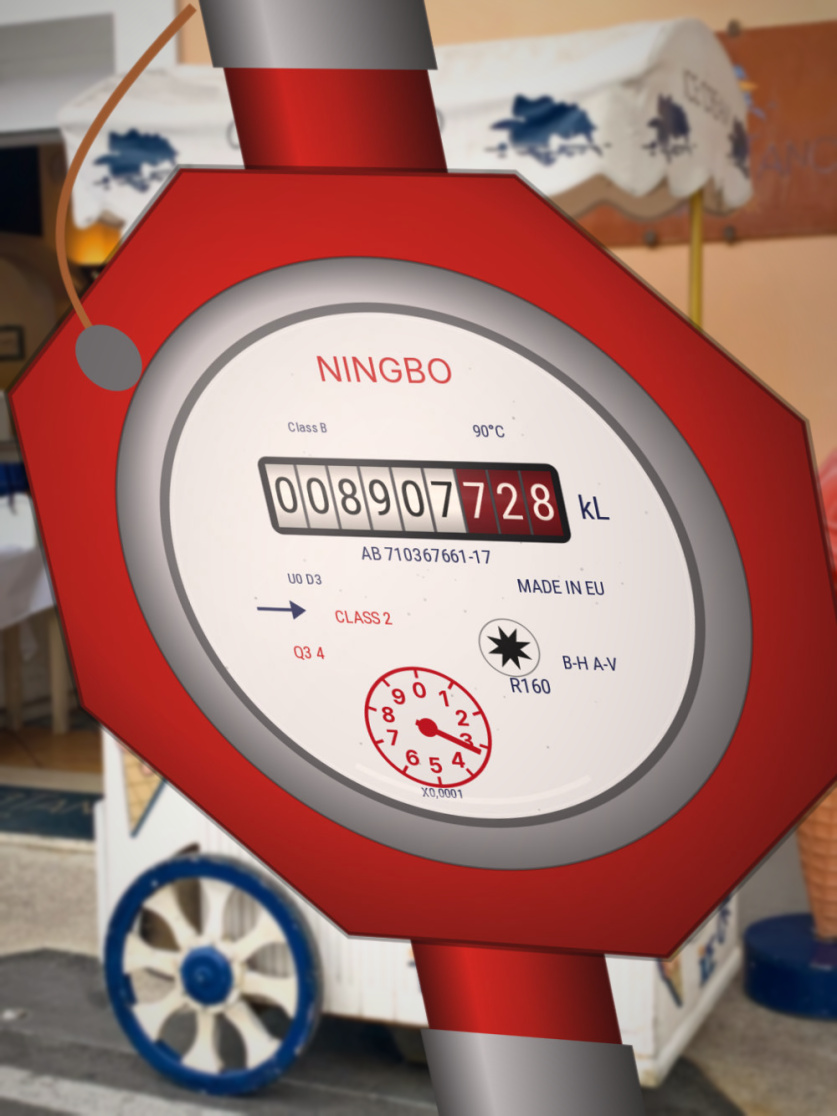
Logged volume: 8907.7283 kL
